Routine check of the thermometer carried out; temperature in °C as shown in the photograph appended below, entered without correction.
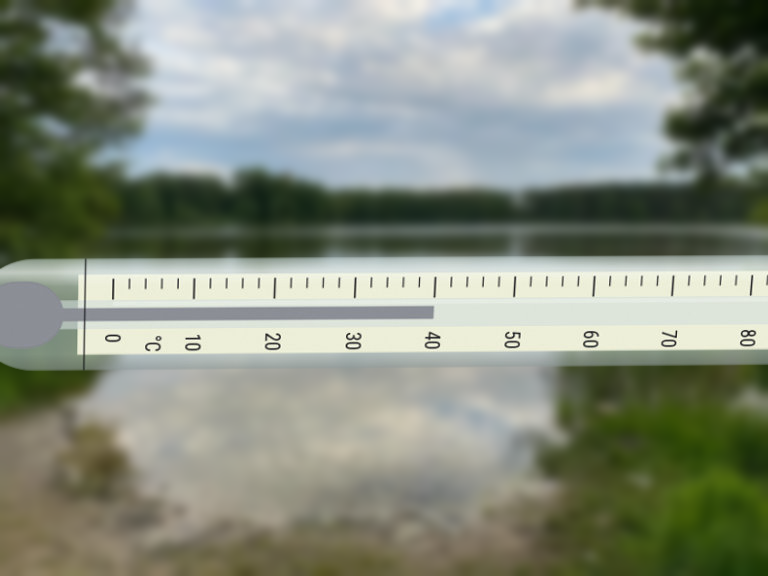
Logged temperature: 40 °C
